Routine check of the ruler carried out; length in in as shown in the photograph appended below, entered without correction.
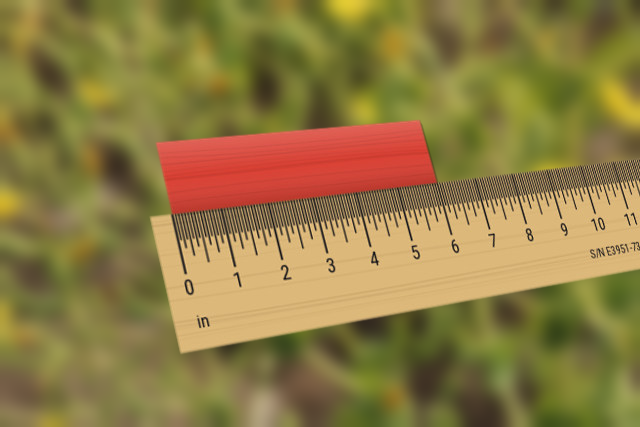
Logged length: 6 in
